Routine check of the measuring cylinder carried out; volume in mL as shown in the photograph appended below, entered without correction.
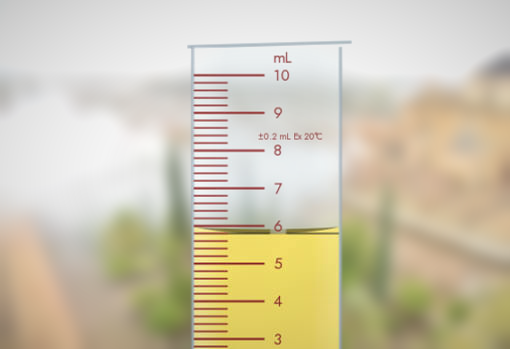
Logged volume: 5.8 mL
